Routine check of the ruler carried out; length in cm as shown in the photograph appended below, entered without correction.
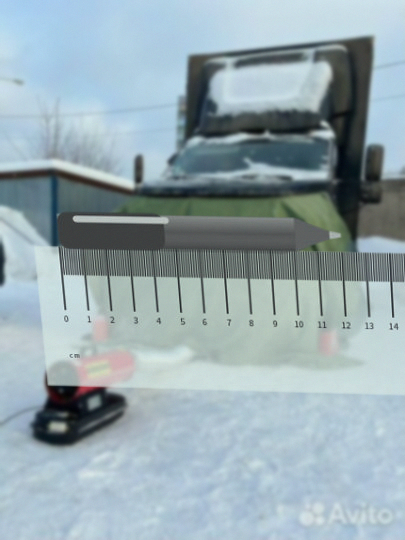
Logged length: 12 cm
